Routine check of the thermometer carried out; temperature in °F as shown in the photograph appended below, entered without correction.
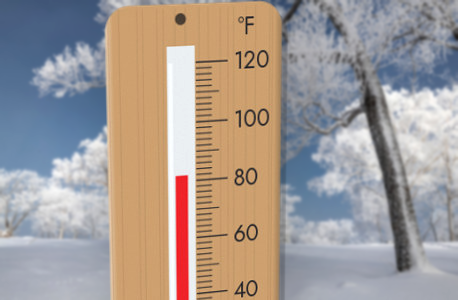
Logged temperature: 82 °F
